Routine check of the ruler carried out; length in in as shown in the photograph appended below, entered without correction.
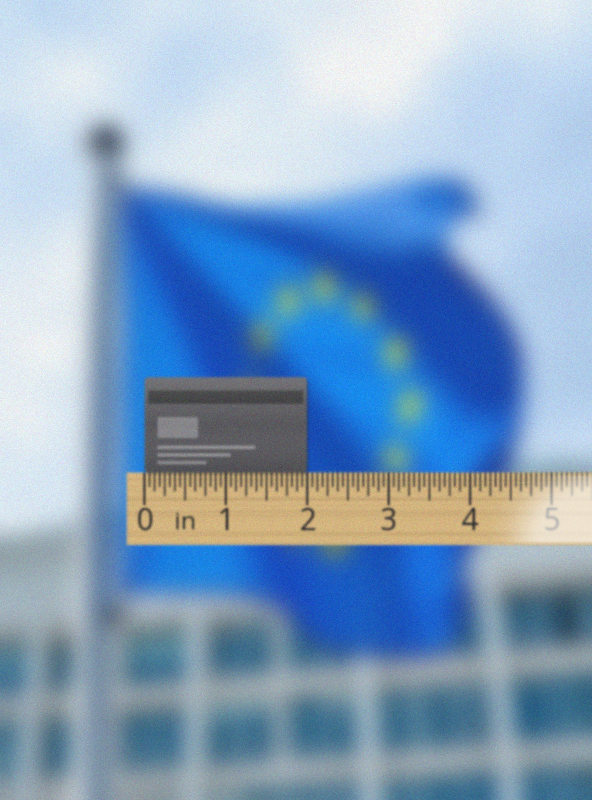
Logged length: 2 in
